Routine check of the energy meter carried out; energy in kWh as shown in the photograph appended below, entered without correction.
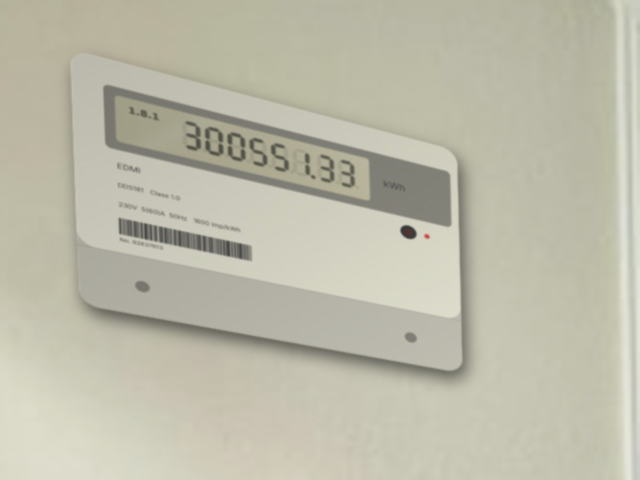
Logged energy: 300551.33 kWh
